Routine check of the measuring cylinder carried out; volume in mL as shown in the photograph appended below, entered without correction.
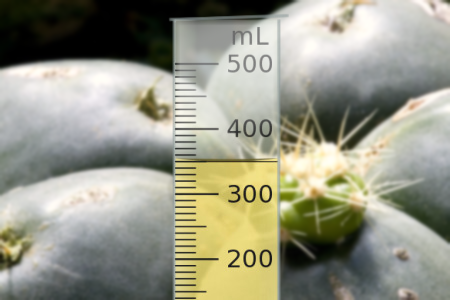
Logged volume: 350 mL
